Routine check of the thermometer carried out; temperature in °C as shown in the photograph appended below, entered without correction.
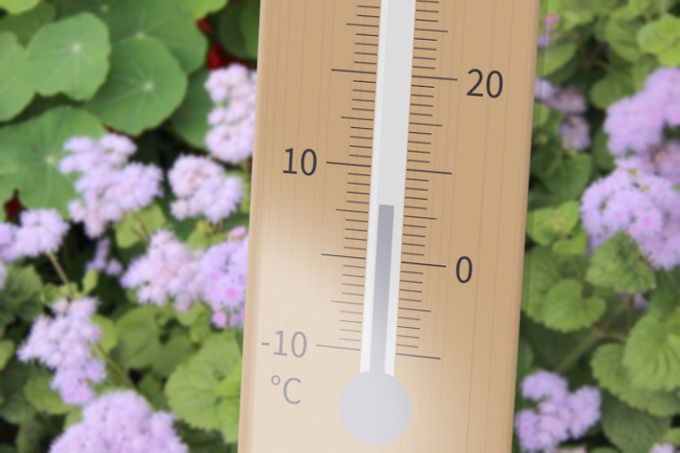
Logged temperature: 6 °C
